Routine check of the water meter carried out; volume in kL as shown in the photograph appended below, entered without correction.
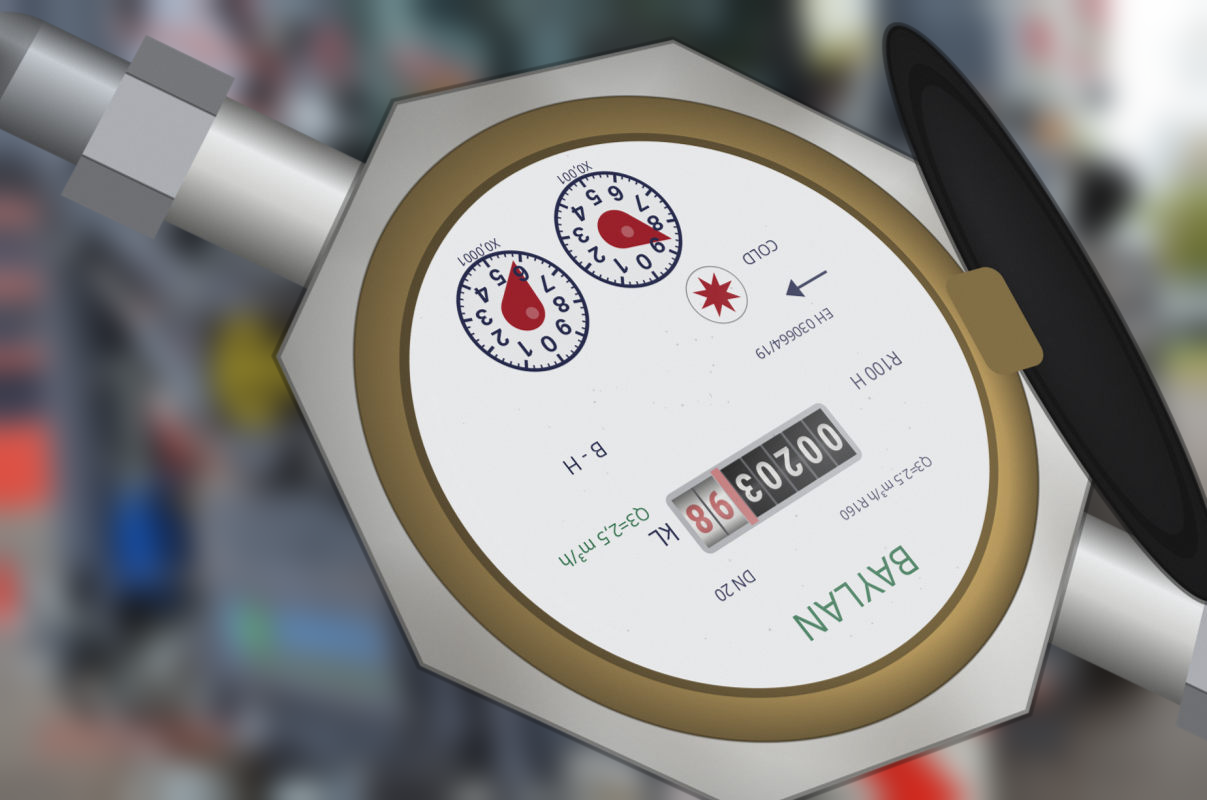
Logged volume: 203.9885 kL
